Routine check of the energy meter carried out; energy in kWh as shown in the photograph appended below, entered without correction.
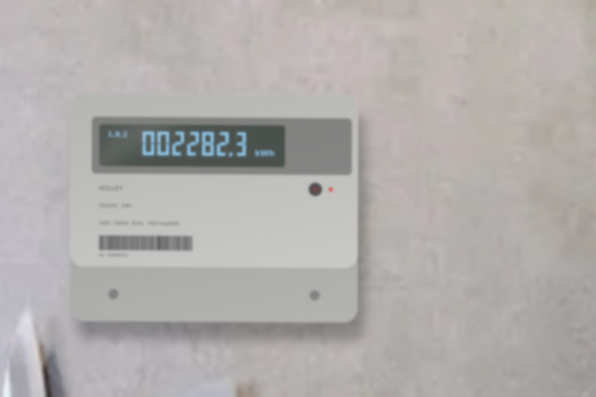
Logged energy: 2282.3 kWh
